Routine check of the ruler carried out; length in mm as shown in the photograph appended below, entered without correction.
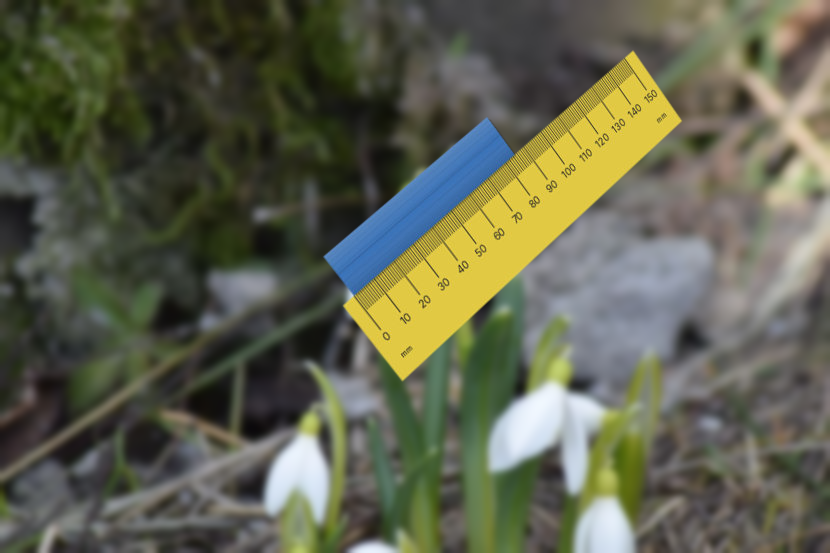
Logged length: 85 mm
